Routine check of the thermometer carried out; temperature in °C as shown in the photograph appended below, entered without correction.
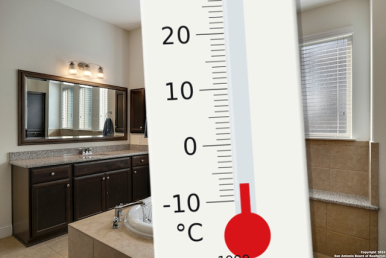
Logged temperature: -7 °C
